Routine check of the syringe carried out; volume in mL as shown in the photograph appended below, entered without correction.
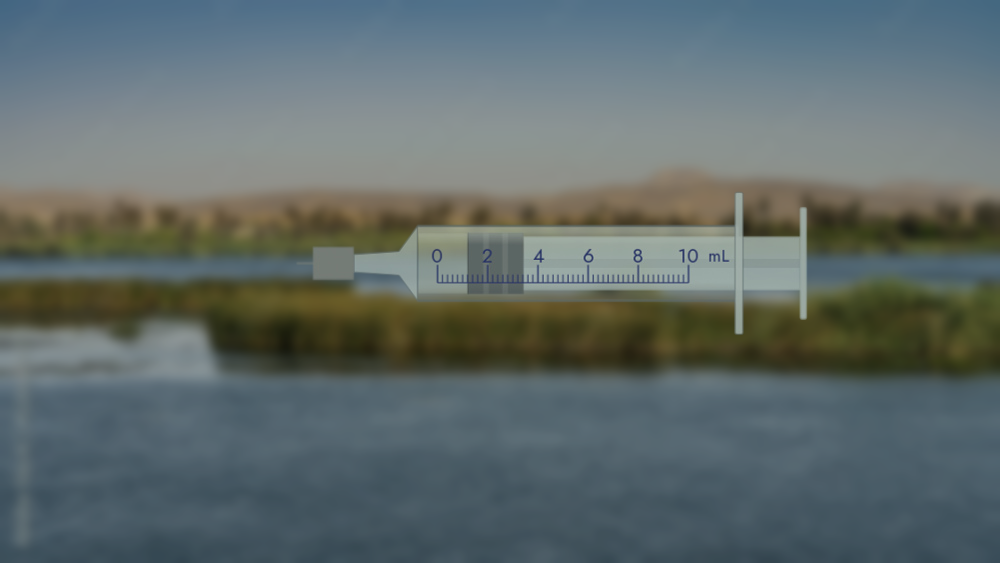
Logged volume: 1.2 mL
